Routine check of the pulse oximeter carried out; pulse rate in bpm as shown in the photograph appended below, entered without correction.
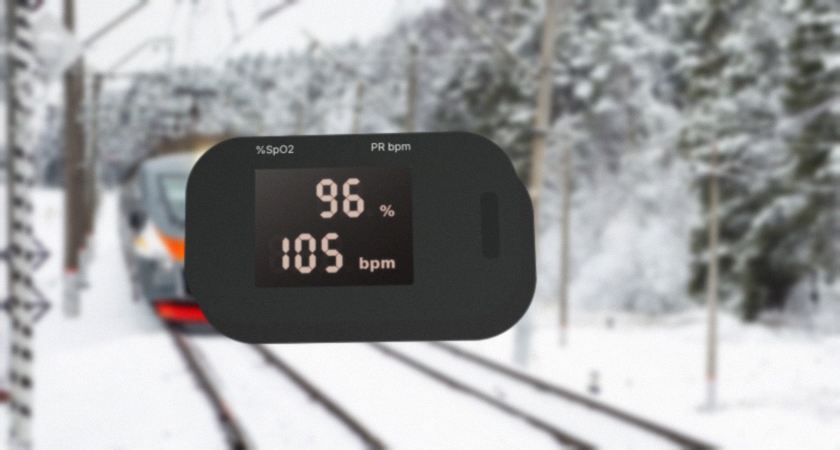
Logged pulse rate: 105 bpm
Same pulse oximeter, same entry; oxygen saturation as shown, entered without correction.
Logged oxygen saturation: 96 %
